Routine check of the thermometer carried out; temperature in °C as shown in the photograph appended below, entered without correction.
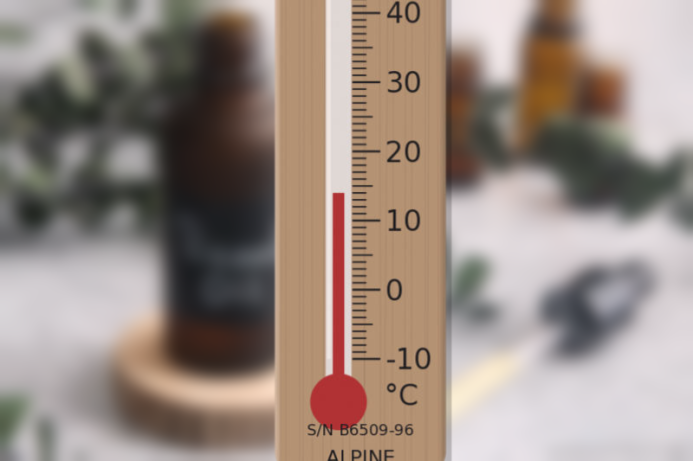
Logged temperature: 14 °C
